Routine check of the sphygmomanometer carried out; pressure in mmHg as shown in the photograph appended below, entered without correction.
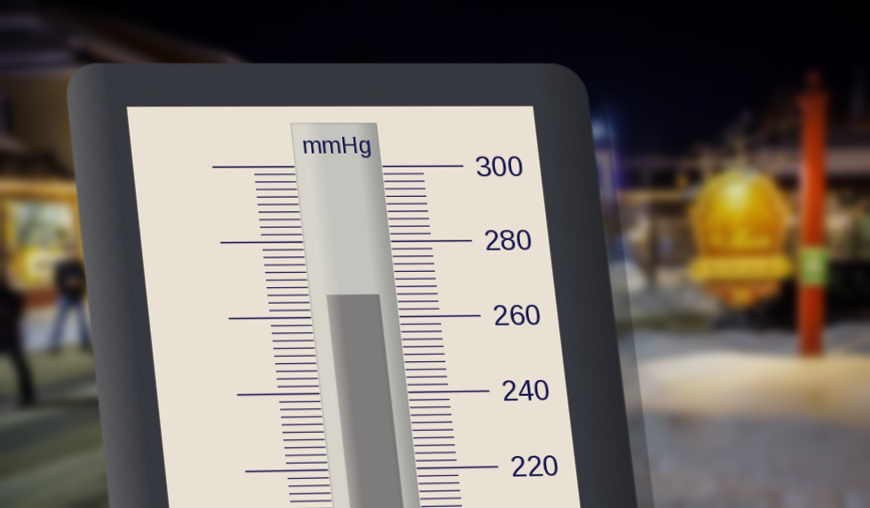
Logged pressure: 266 mmHg
